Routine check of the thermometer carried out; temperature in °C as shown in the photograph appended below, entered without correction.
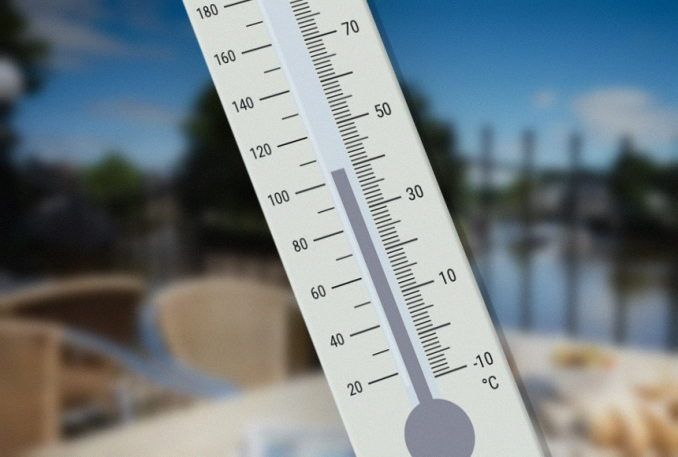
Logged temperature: 40 °C
